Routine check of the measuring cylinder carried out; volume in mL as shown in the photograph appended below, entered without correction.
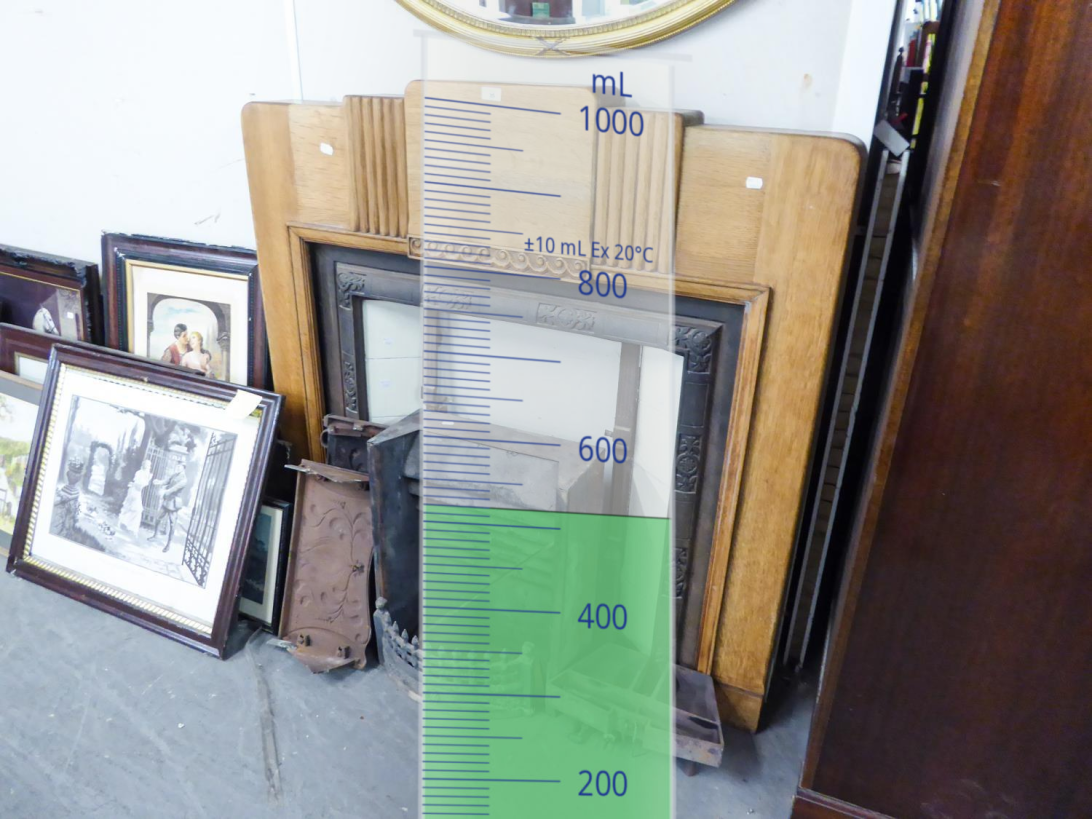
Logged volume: 520 mL
